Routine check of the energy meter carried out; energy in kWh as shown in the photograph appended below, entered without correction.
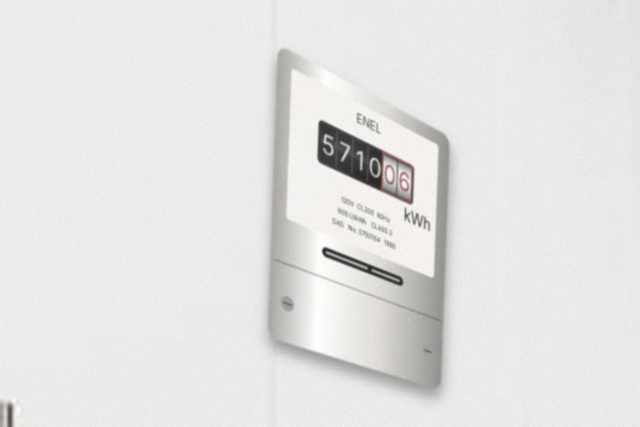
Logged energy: 5710.06 kWh
